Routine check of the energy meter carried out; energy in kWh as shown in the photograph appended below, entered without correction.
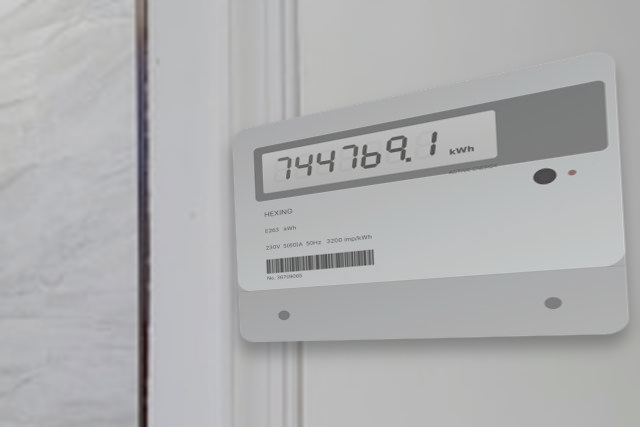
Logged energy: 744769.1 kWh
